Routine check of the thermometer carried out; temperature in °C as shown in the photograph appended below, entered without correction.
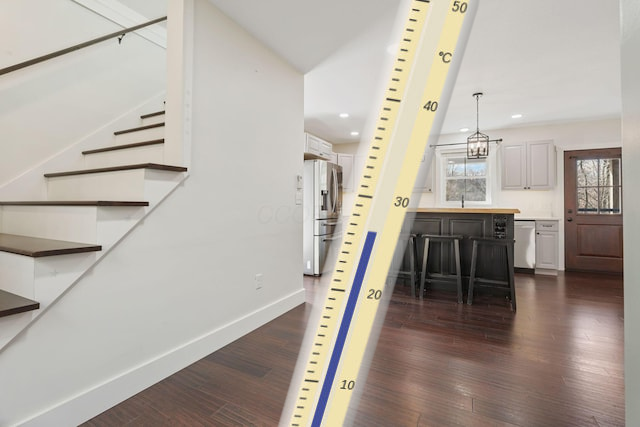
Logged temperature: 26.5 °C
